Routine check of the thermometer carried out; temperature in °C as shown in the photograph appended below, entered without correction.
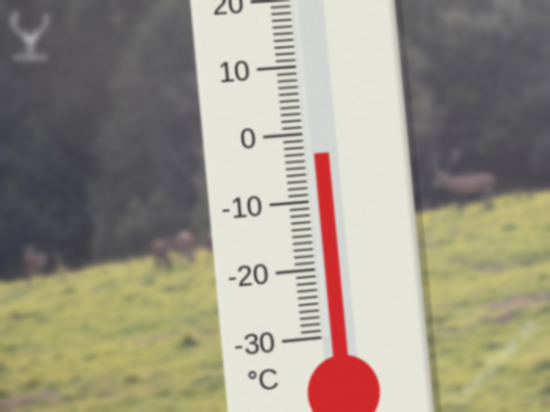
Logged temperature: -3 °C
